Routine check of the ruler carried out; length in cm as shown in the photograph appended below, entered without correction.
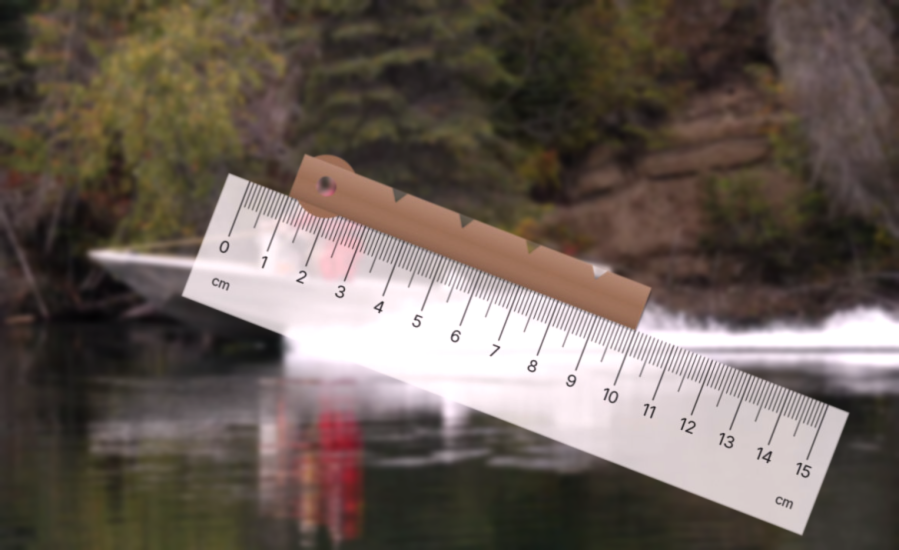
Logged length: 9 cm
